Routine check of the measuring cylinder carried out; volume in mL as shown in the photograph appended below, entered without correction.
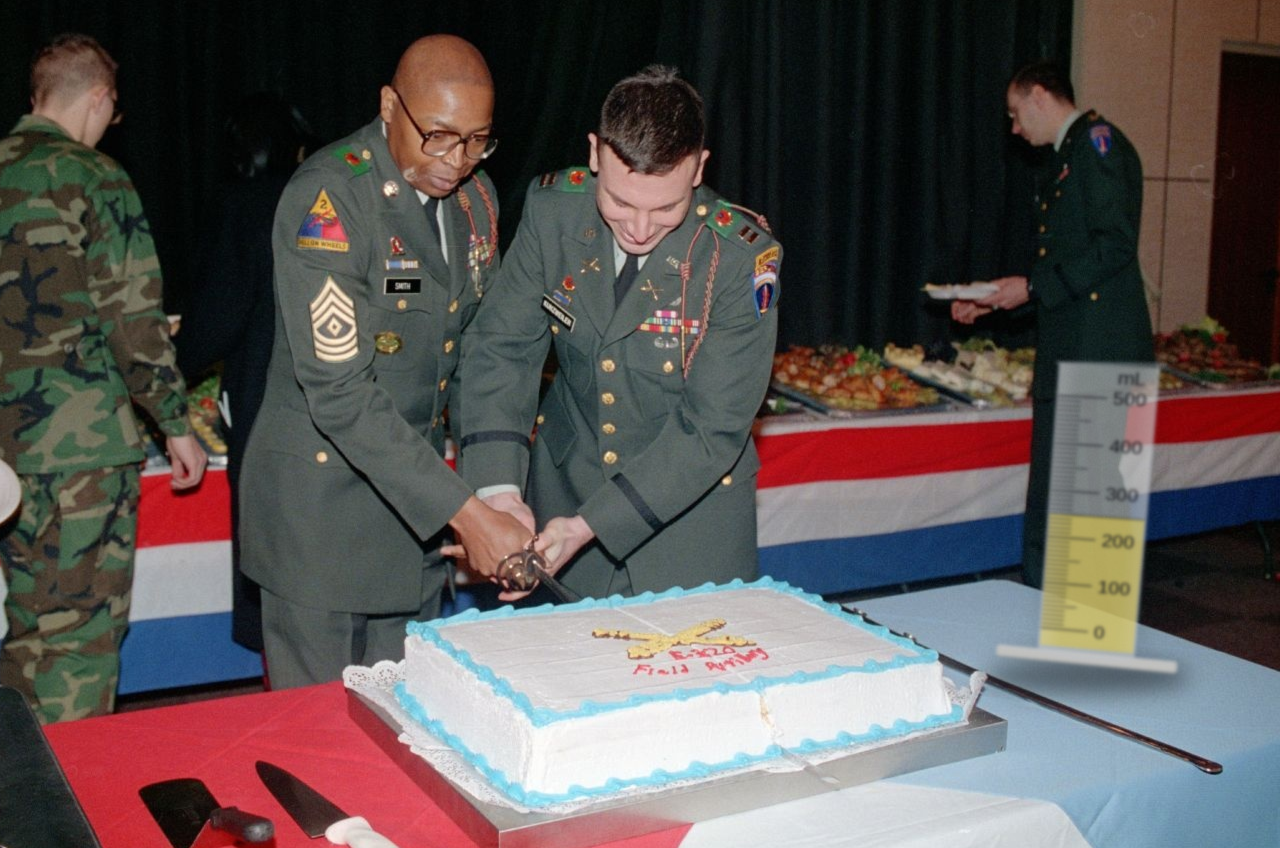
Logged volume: 250 mL
